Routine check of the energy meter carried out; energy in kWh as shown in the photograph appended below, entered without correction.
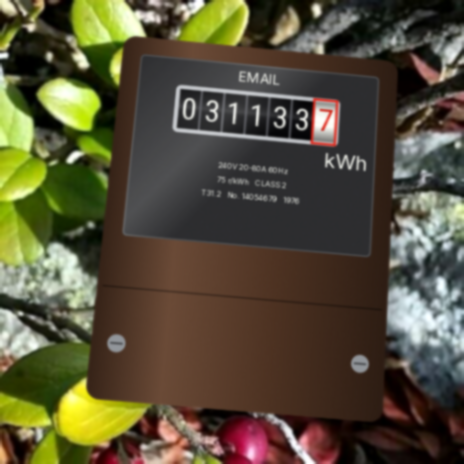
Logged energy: 31133.7 kWh
